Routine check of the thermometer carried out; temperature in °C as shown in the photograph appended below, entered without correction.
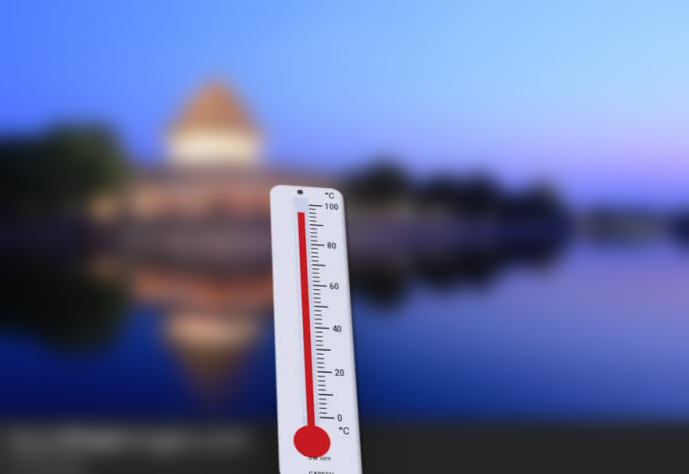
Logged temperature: 96 °C
